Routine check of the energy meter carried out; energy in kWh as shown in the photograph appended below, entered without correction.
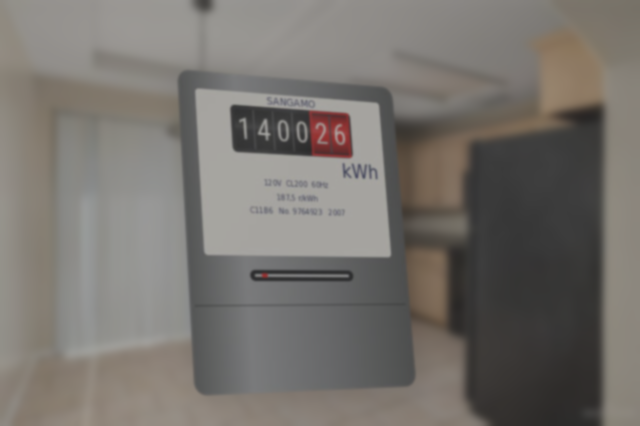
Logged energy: 1400.26 kWh
